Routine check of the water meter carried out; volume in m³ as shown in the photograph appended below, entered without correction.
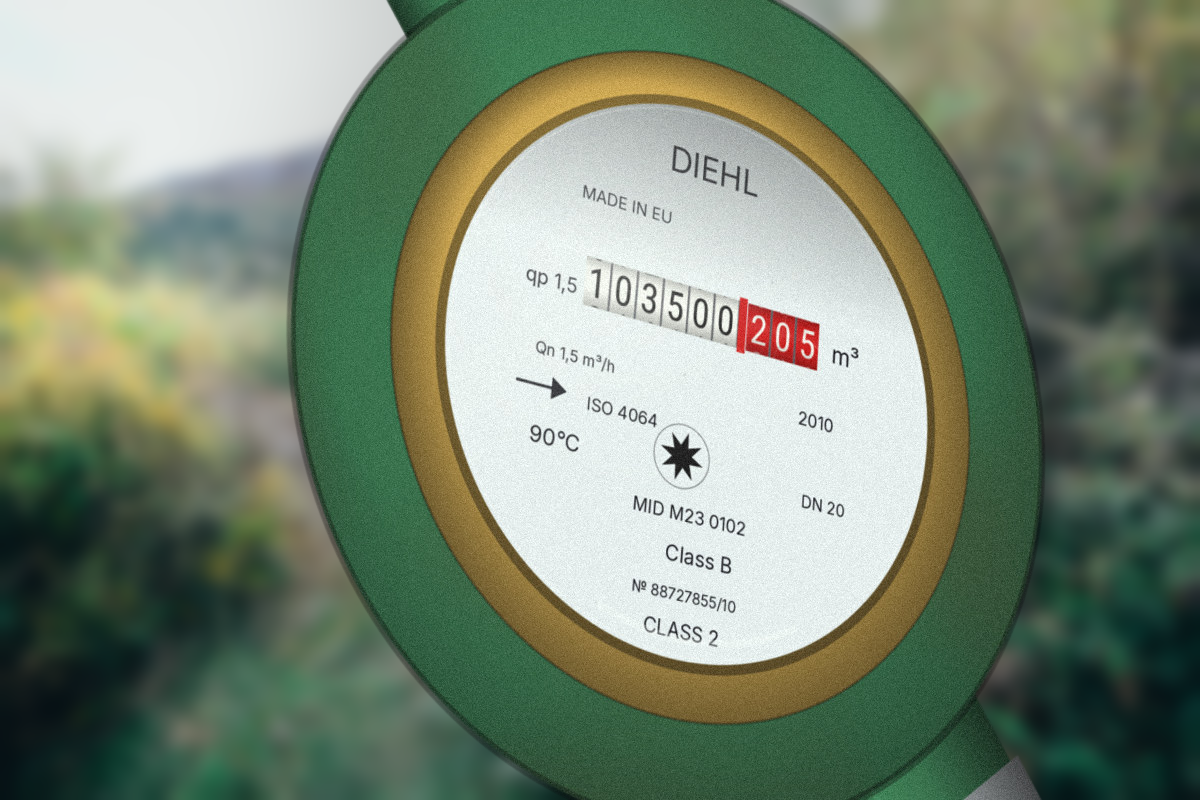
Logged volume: 103500.205 m³
